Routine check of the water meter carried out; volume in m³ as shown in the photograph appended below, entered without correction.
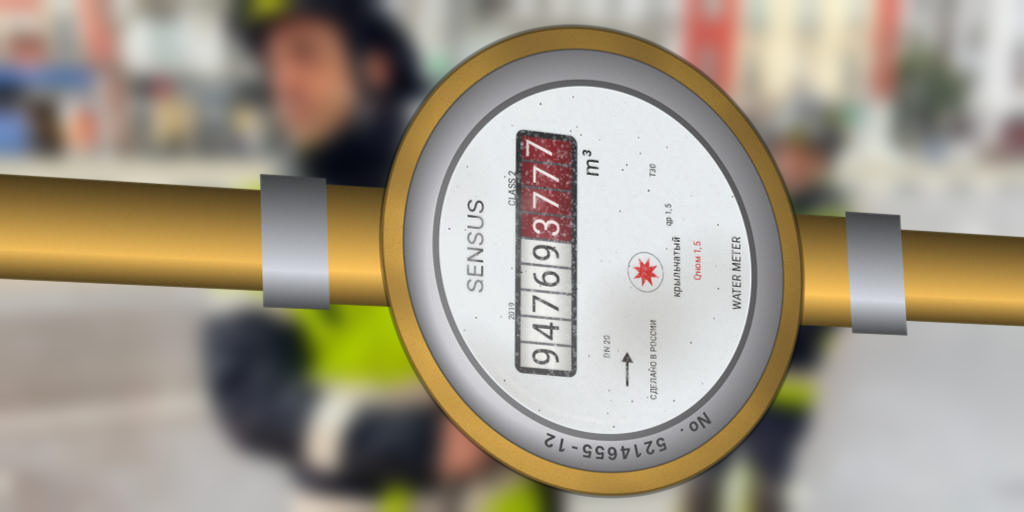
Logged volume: 94769.3777 m³
